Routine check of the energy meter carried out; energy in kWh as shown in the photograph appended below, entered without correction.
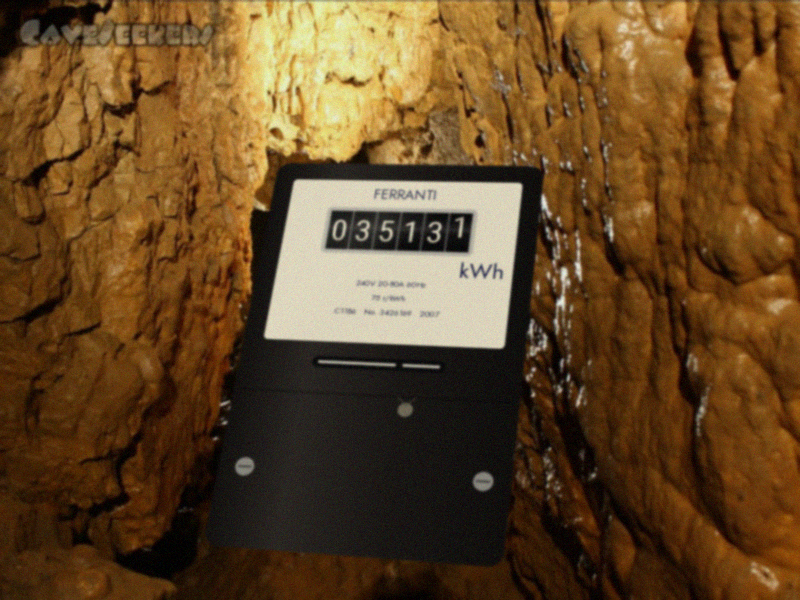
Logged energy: 35131 kWh
